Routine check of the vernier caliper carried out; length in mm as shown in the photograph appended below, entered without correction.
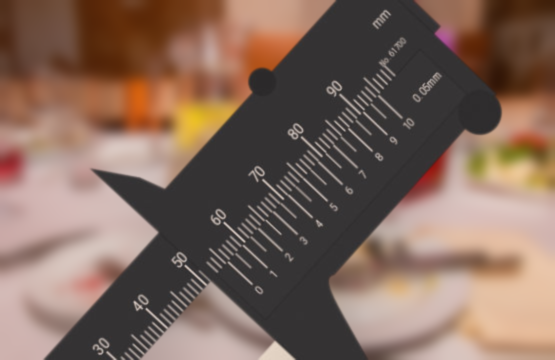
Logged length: 55.5 mm
